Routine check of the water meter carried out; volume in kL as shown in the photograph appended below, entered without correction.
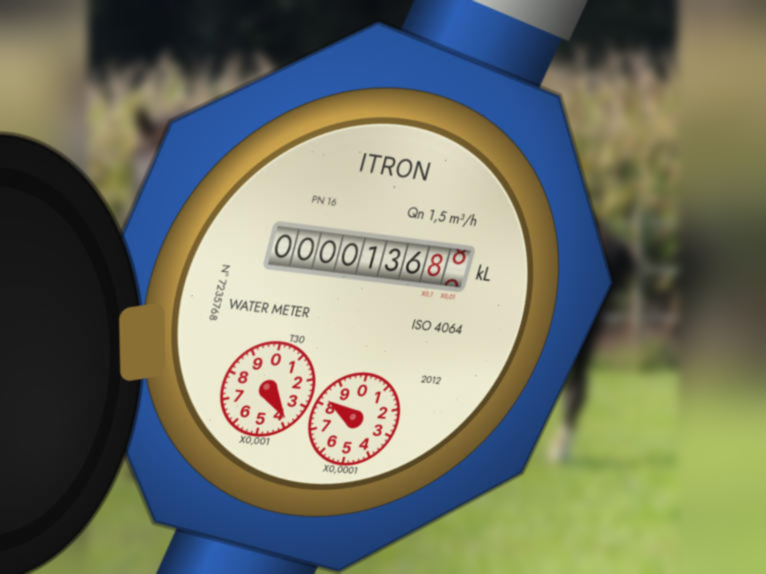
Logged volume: 136.8838 kL
